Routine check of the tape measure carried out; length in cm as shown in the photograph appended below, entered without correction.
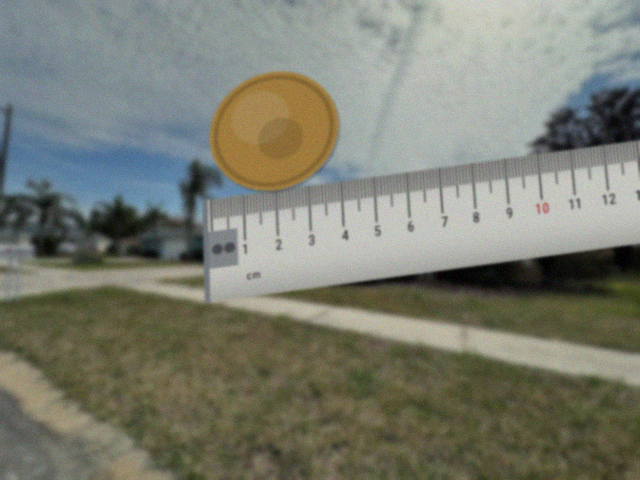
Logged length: 4 cm
